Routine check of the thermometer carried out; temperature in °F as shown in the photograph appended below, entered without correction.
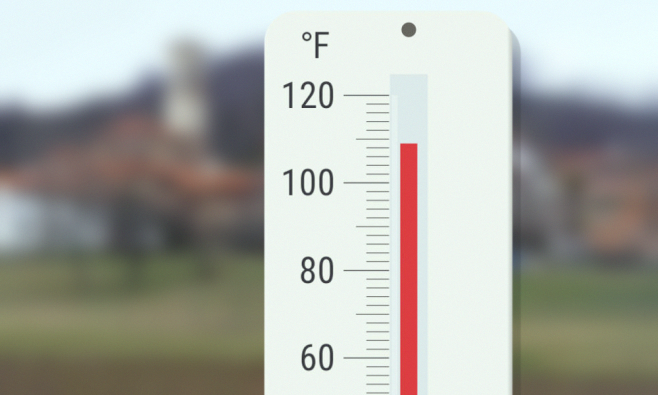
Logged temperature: 109 °F
